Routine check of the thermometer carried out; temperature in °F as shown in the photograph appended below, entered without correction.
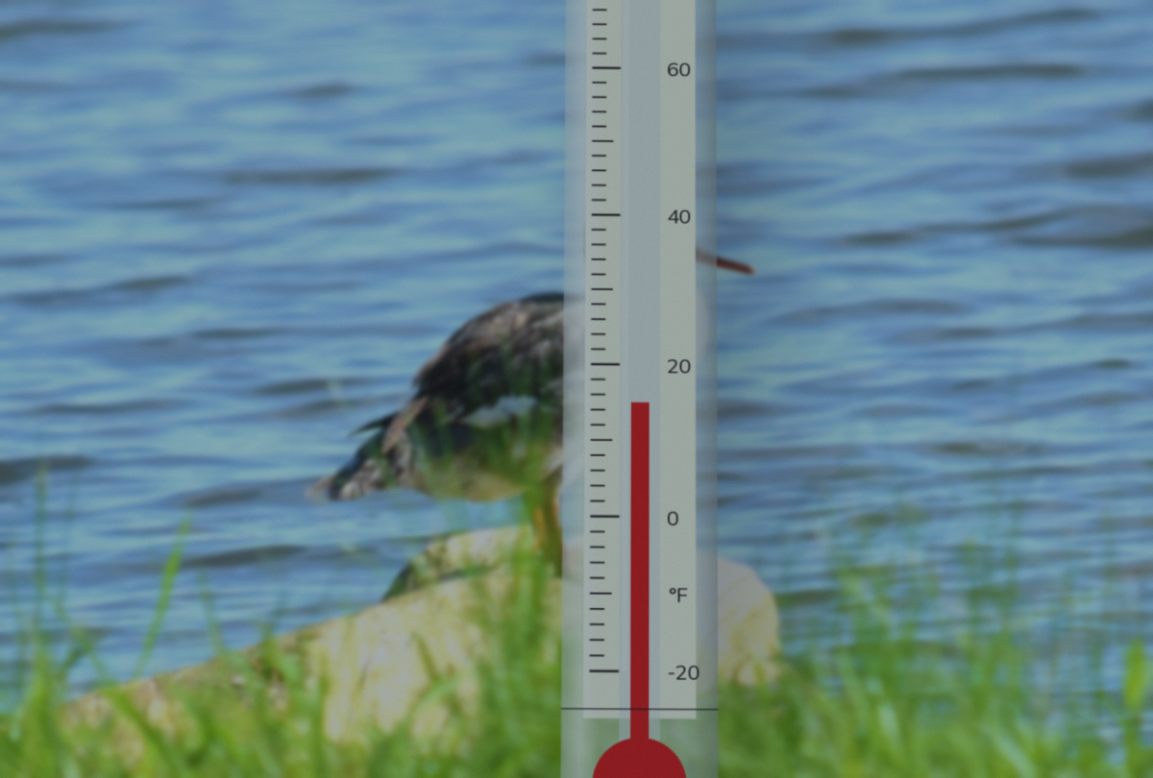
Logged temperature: 15 °F
